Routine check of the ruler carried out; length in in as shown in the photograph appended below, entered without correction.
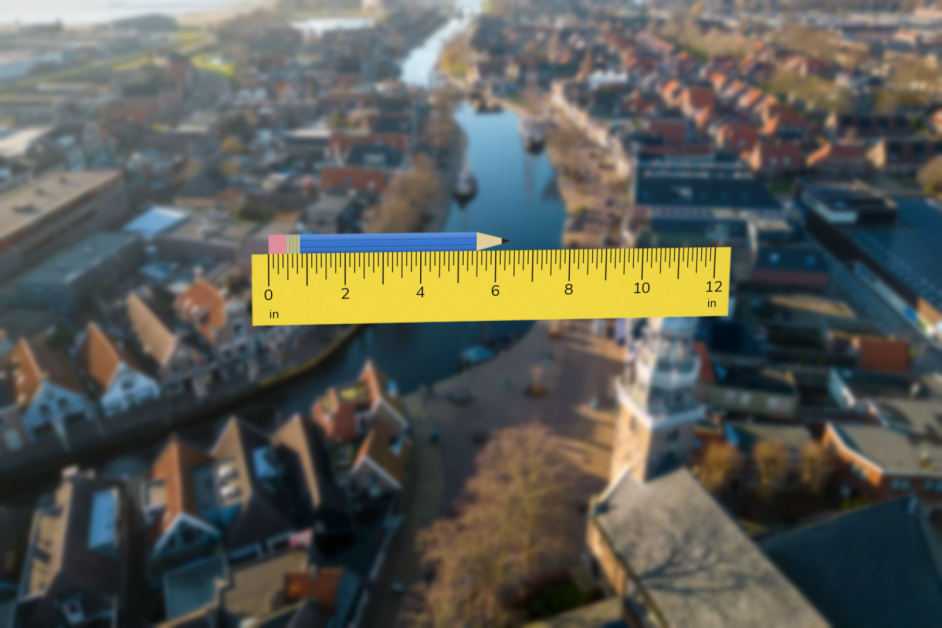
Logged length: 6.375 in
